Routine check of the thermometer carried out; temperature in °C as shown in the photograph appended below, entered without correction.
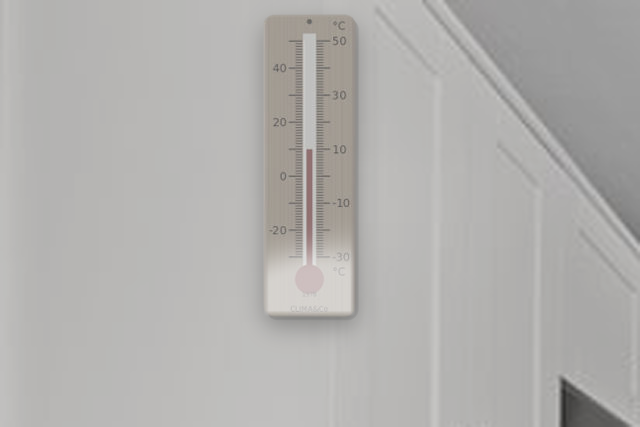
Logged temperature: 10 °C
